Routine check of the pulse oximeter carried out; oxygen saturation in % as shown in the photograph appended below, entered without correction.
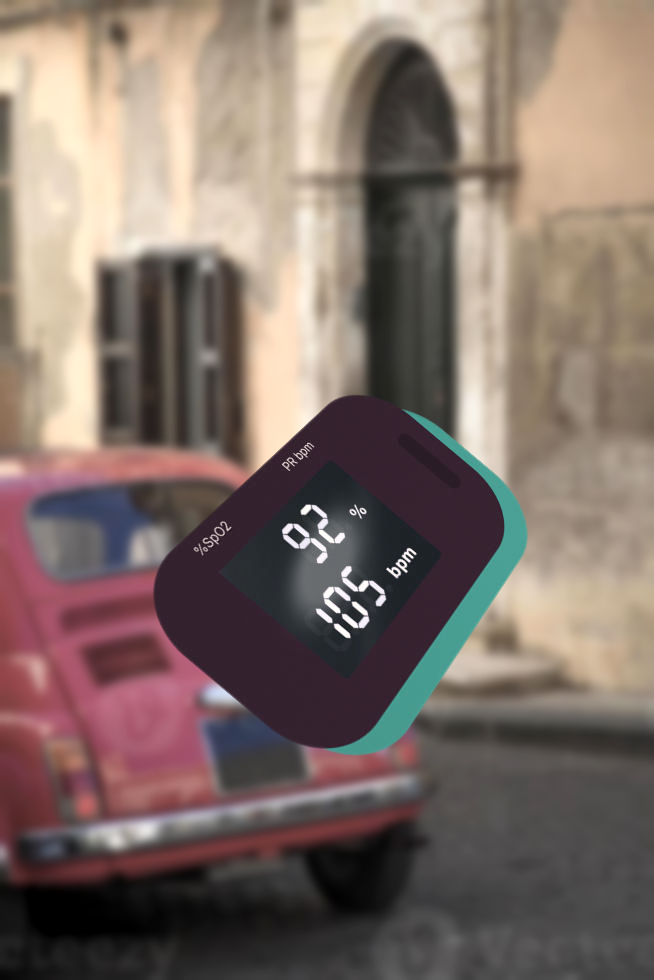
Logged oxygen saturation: 92 %
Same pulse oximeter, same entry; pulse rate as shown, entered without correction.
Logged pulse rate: 105 bpm
